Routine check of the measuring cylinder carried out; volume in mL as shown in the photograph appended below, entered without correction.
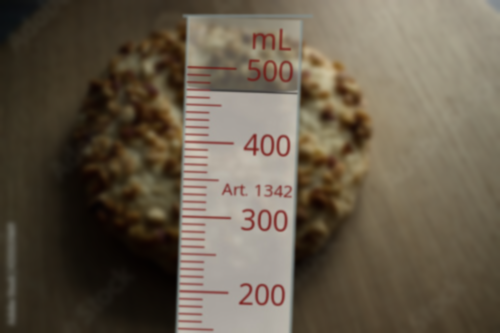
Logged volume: 470 mL
